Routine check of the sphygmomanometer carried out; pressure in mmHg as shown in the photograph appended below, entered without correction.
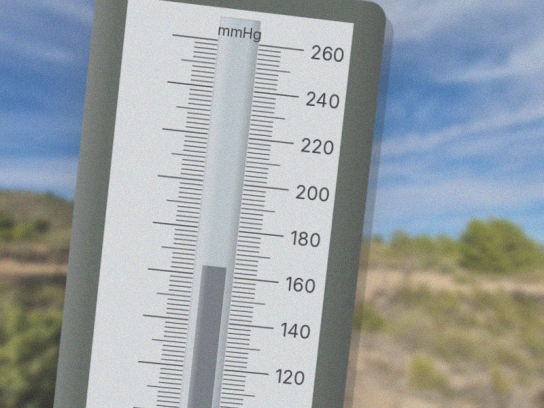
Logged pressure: 164 mmHg
